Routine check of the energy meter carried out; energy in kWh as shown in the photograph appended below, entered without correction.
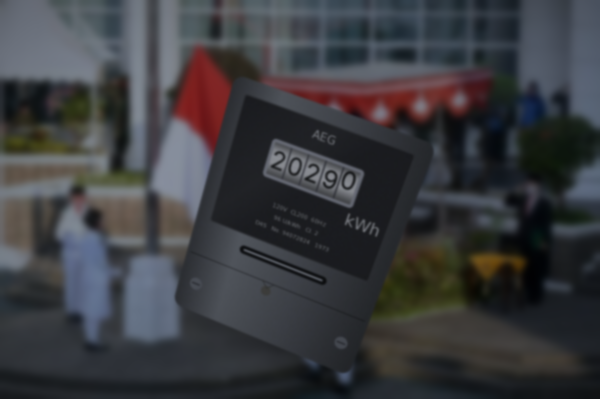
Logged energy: 20290 kWh
